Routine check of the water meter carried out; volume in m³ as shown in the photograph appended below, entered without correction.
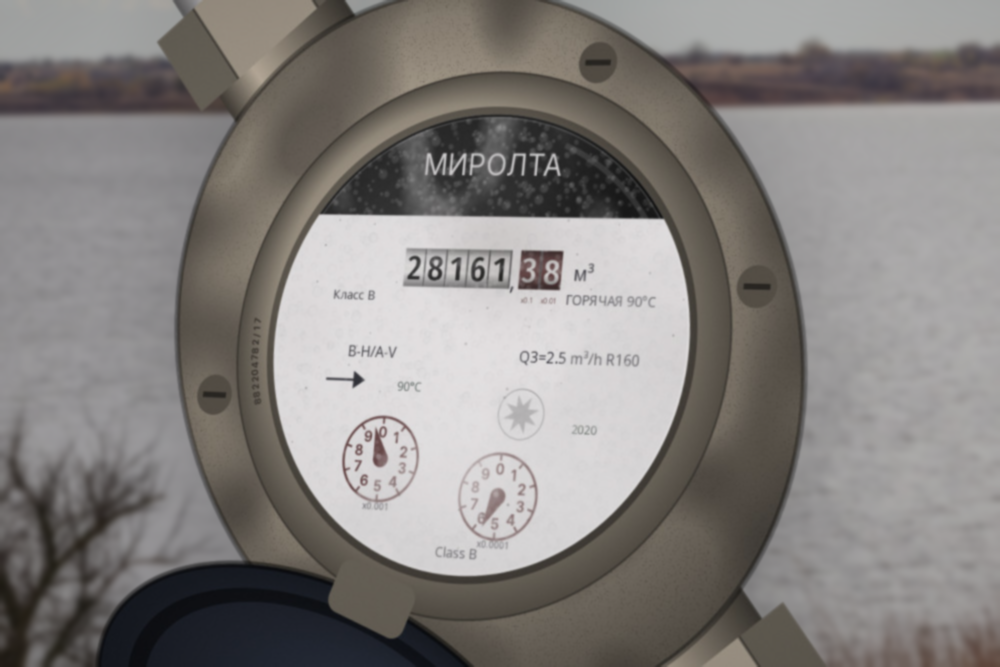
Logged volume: 28161.3795 m³
